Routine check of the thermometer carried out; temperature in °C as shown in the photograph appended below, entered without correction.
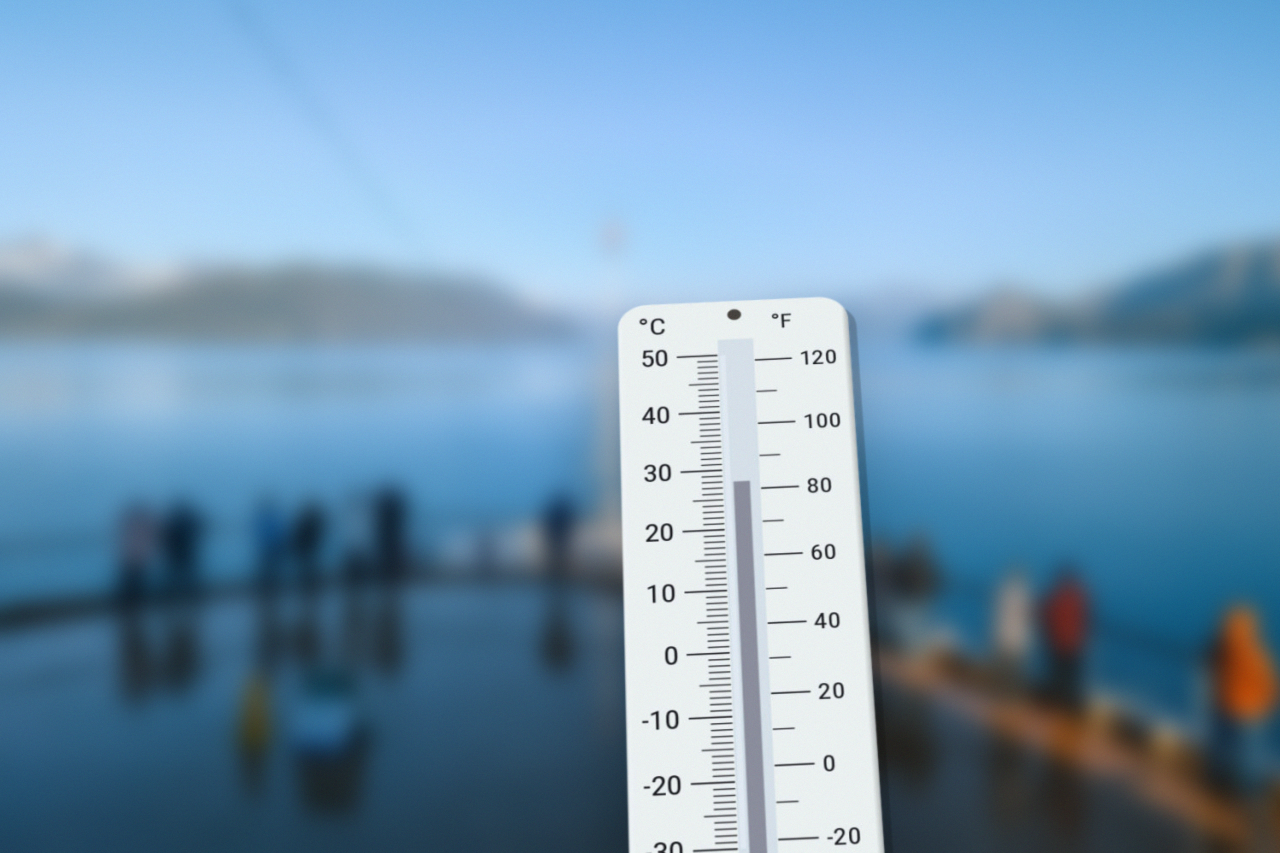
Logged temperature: 28 °C
